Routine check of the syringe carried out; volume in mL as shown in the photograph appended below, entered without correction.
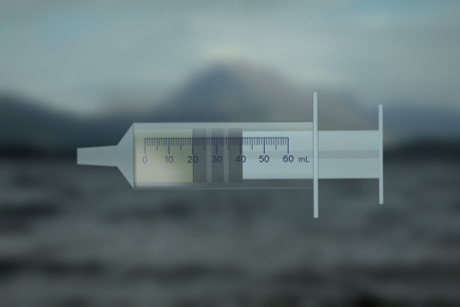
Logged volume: 20 mL
